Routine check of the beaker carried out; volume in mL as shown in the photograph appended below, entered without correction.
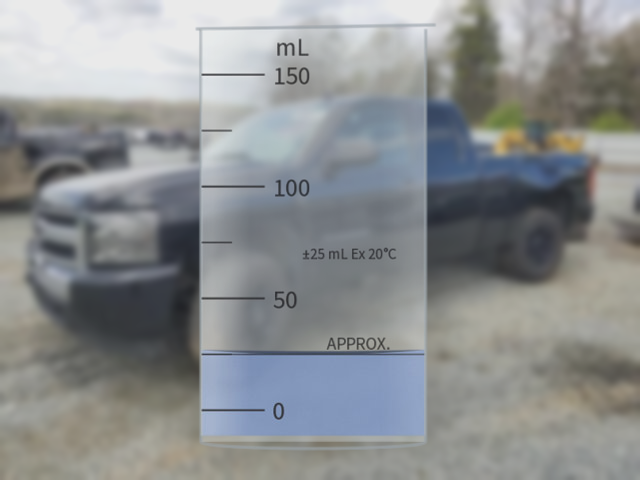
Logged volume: 25 mL
